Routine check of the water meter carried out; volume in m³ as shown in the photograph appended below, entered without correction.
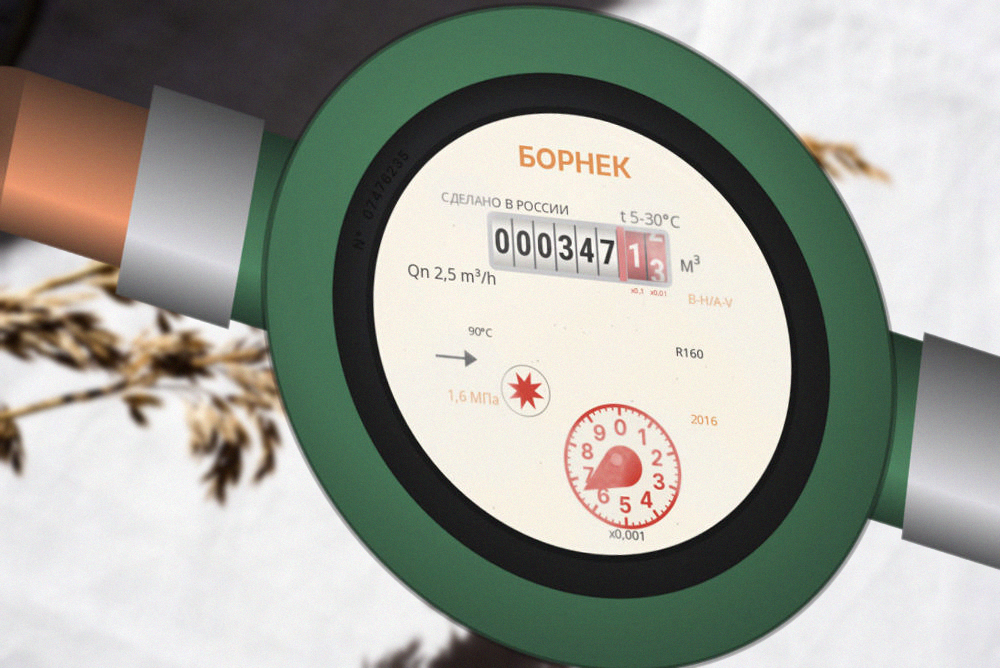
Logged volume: 347.126 m³
